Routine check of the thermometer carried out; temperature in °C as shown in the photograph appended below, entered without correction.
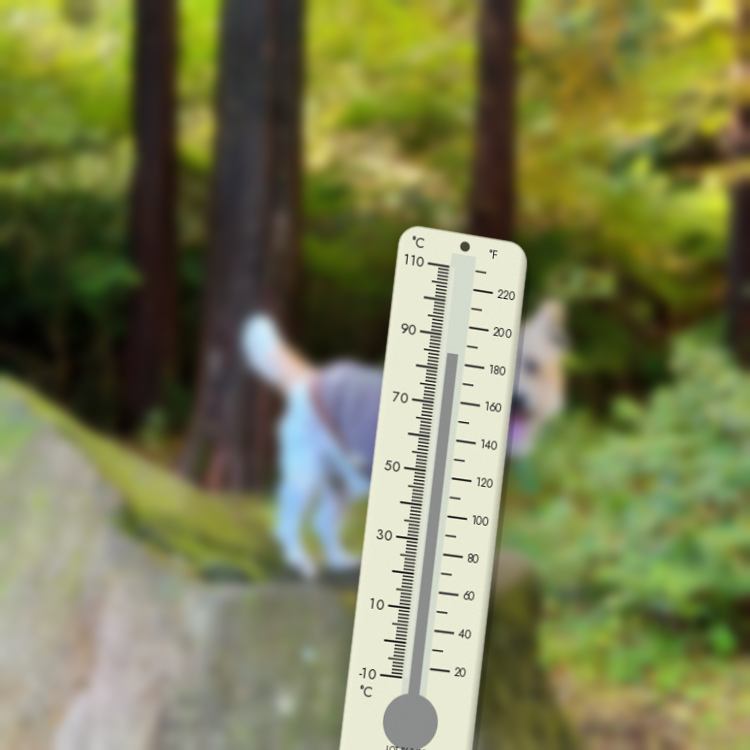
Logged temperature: 85 °C
